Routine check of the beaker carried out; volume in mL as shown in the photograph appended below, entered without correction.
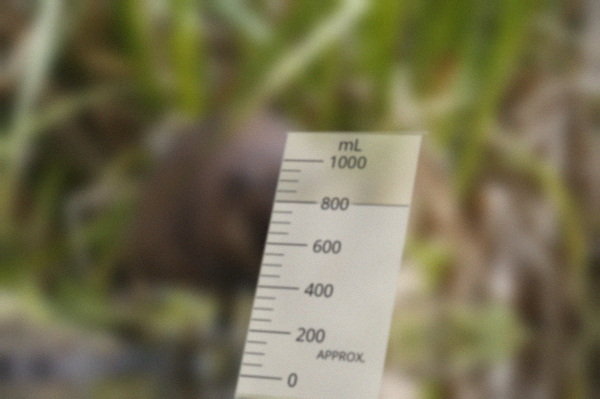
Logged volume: 800 mL
